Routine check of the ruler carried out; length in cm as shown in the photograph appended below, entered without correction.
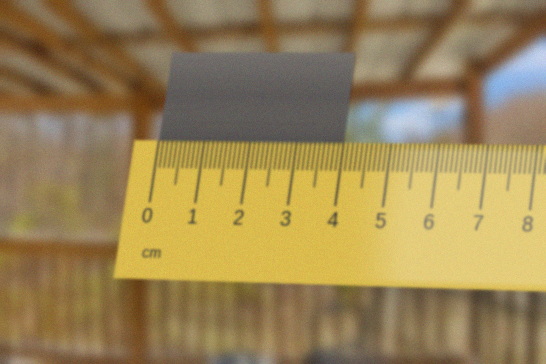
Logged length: 4 cm
